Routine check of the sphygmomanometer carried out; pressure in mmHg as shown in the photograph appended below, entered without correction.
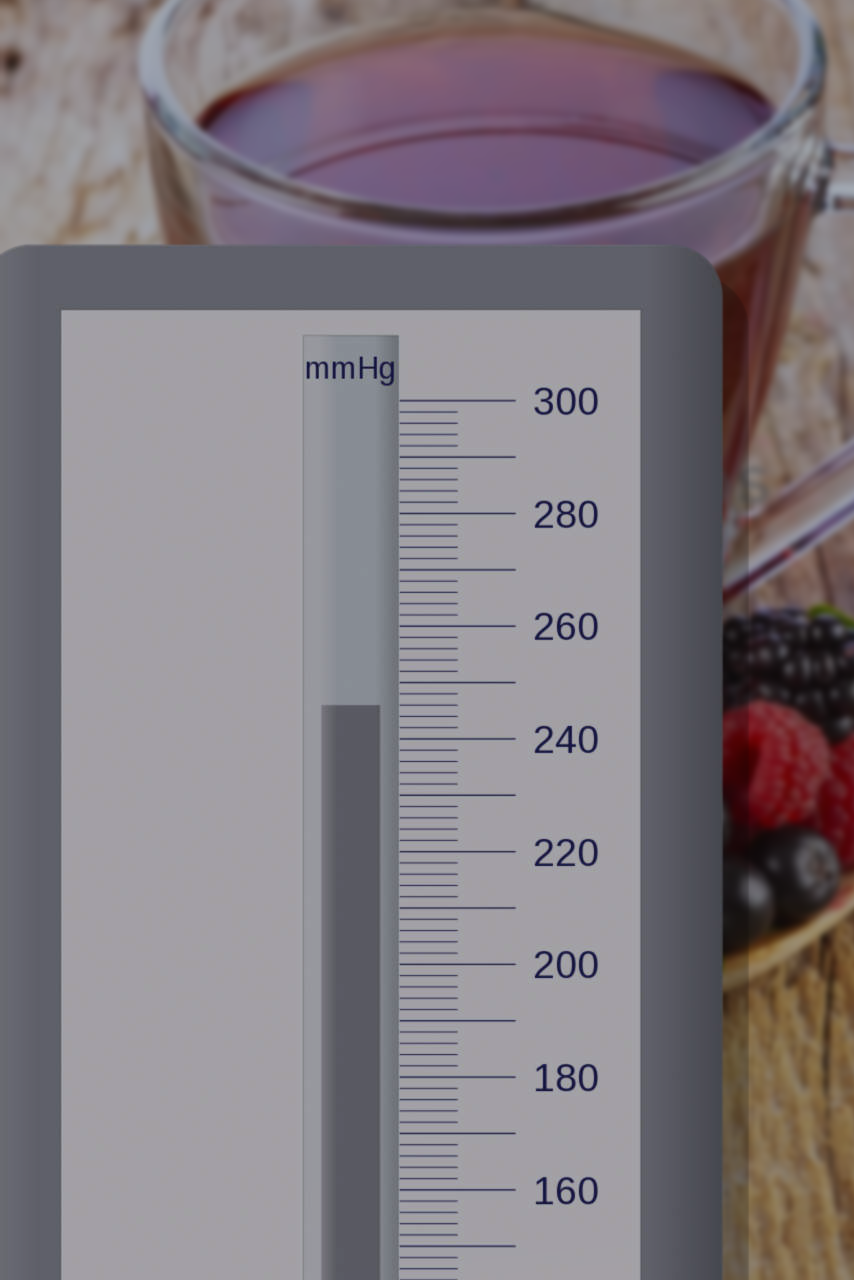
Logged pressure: 246 mmHg
